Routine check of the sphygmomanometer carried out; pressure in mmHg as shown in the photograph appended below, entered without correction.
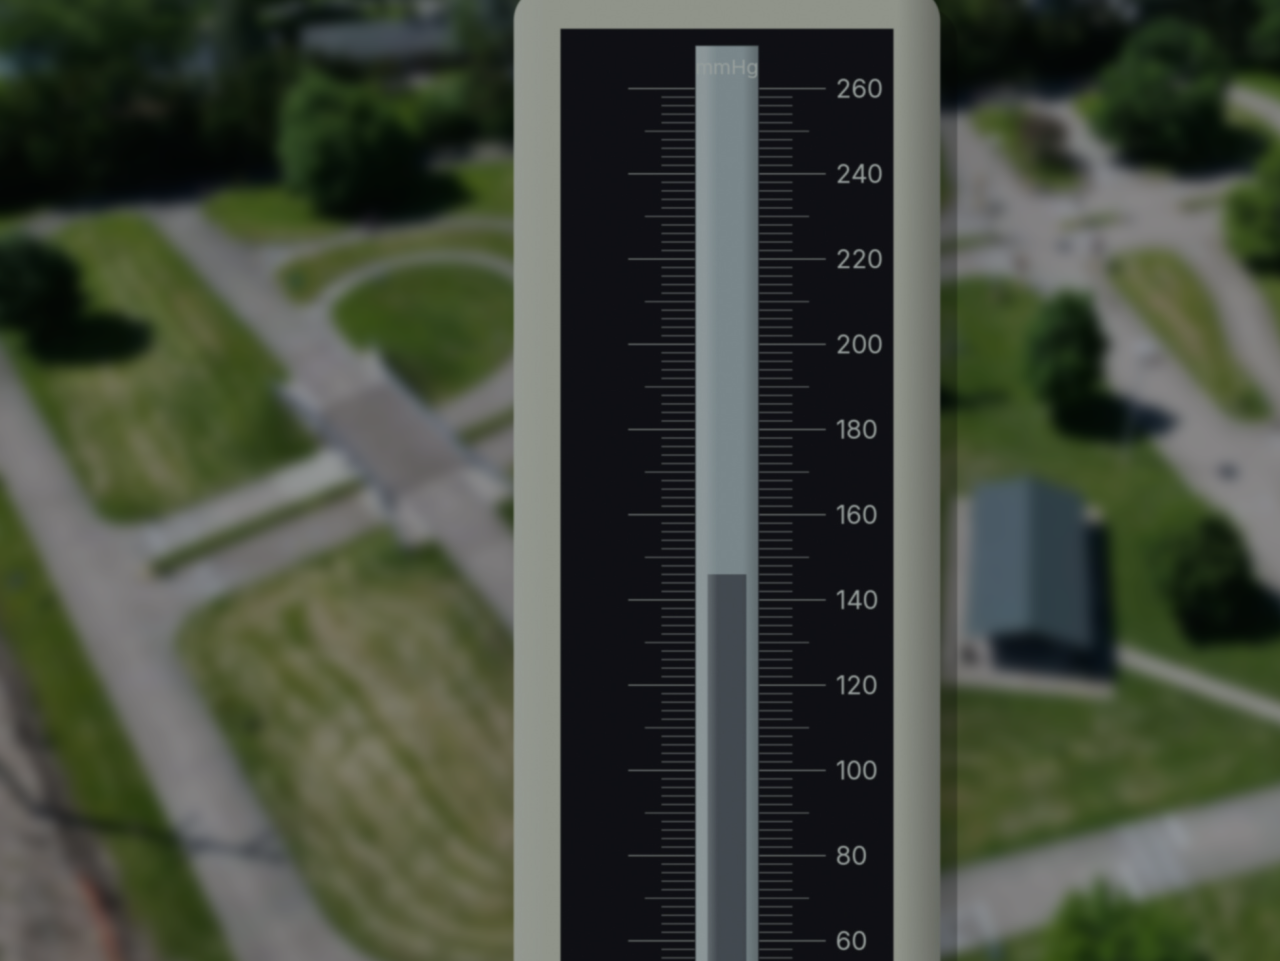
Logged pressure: 146 mmHg
